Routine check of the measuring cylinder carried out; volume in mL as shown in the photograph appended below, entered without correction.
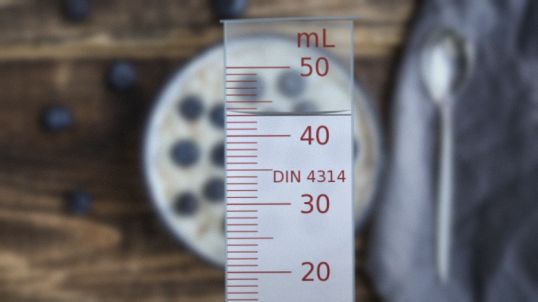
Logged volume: 43 mL
